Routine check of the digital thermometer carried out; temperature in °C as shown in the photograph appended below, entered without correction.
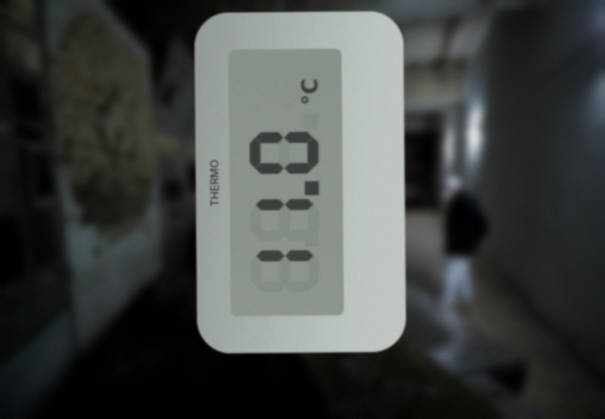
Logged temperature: 11.0 °C
